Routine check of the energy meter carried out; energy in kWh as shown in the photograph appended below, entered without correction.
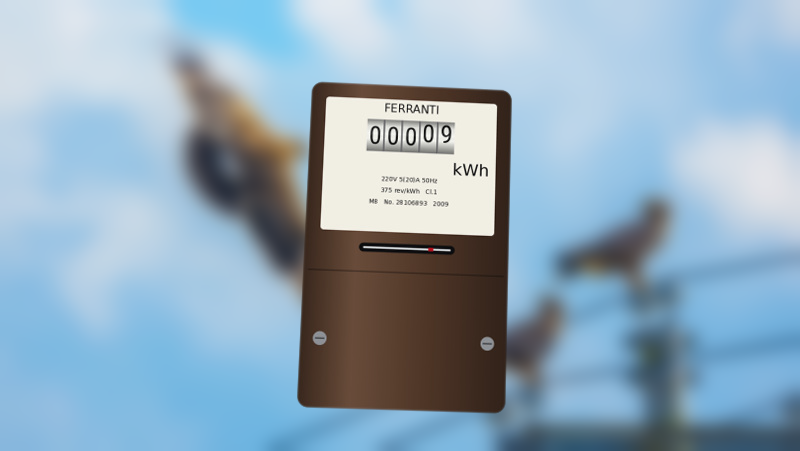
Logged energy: 9 kWh
